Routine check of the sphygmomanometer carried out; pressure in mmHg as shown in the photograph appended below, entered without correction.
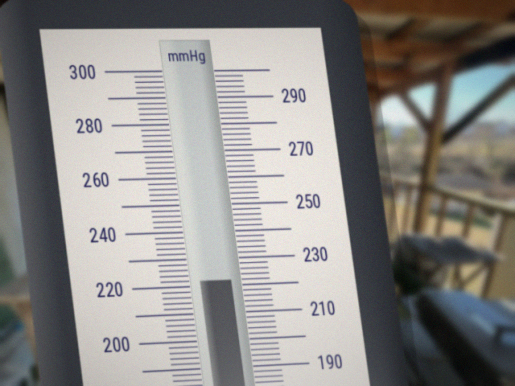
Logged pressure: 222 mmHg
